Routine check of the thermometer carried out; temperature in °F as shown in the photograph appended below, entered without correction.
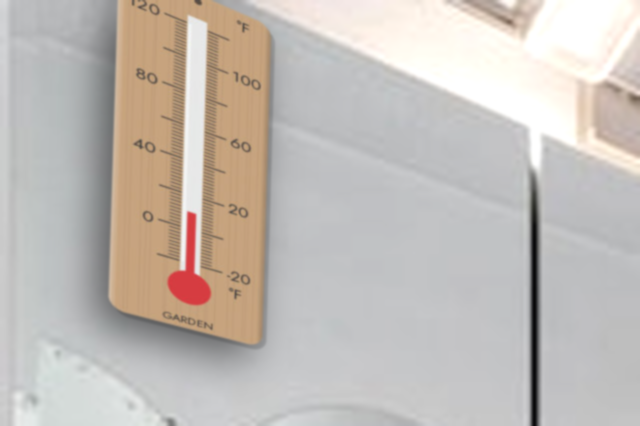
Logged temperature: 10 °F
